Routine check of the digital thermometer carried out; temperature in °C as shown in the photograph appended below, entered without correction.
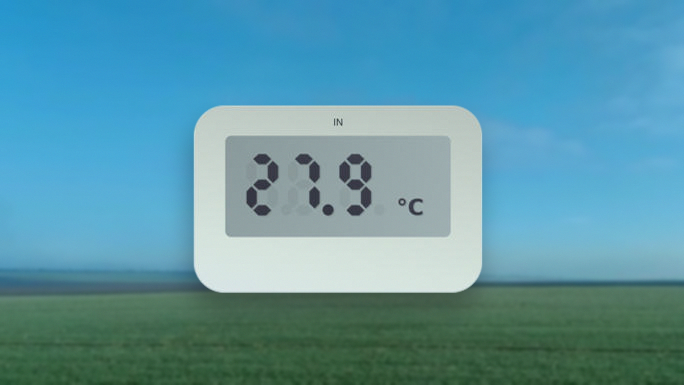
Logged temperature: 27.9 °C
